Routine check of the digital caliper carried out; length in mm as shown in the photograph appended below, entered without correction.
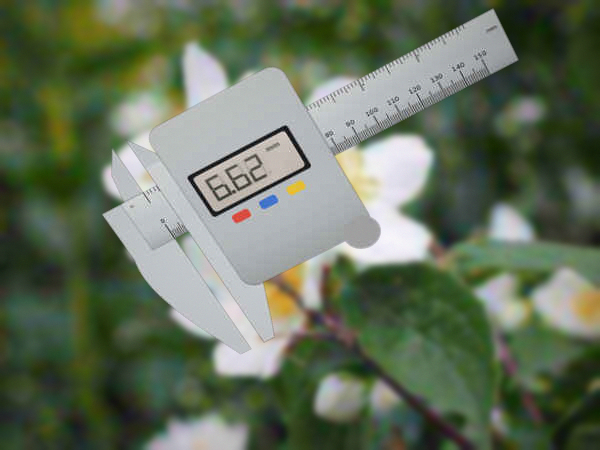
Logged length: 6.62 mm
